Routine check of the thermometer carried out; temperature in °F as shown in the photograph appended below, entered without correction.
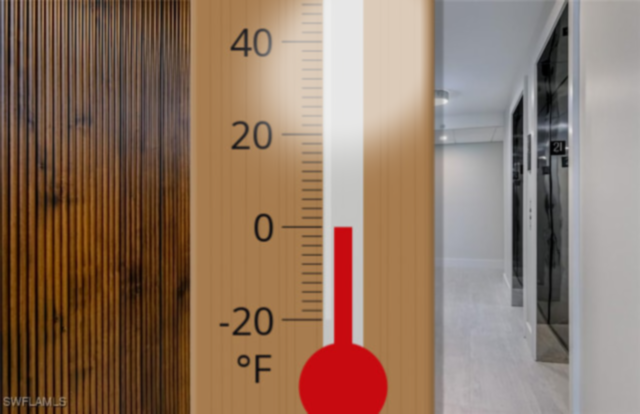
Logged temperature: 0 °F
